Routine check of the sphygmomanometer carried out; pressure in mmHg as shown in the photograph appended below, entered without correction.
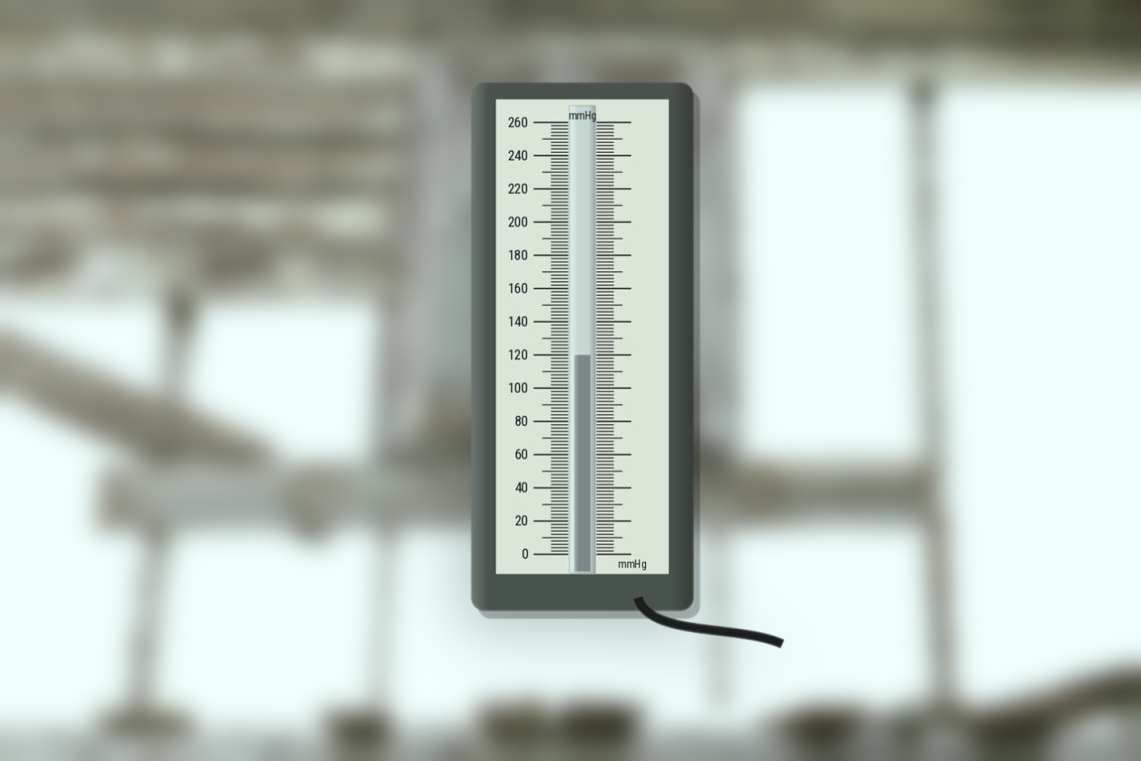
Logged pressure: 120 mmHg
